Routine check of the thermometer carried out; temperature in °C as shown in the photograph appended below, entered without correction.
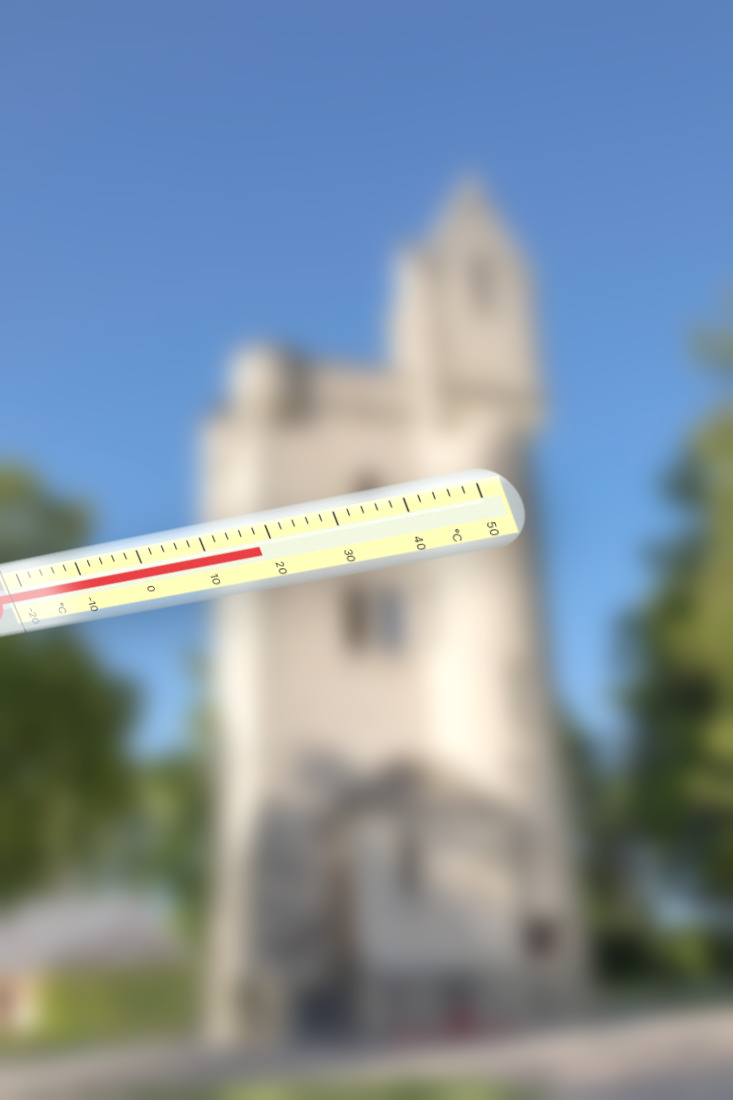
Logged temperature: 18 °C
